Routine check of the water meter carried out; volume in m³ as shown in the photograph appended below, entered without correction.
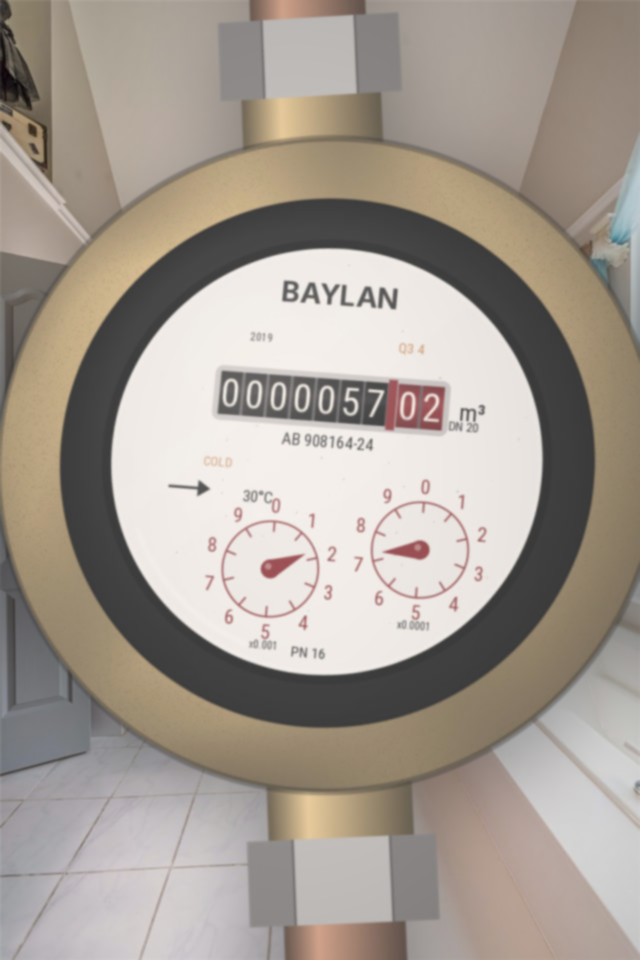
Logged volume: 57.0217 m³
